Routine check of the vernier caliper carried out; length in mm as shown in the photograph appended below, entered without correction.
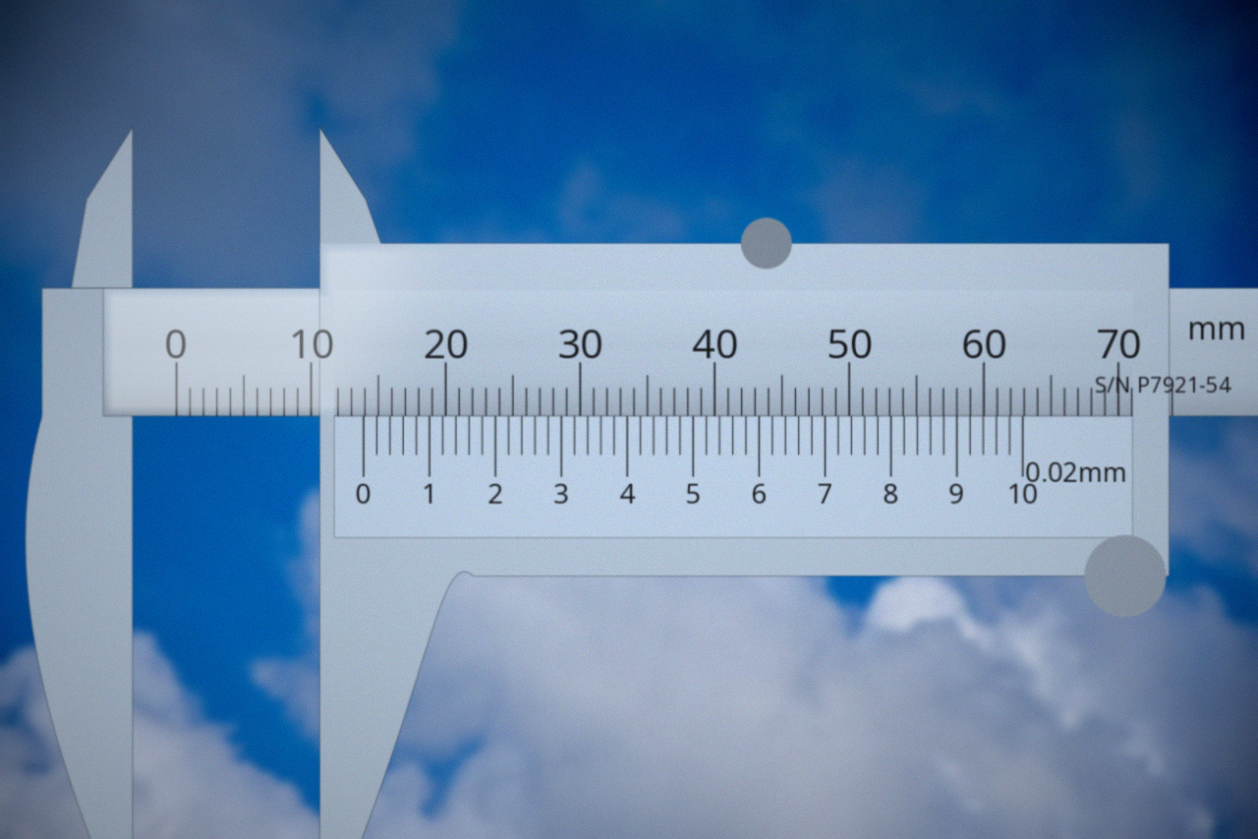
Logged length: 13.9 mm
